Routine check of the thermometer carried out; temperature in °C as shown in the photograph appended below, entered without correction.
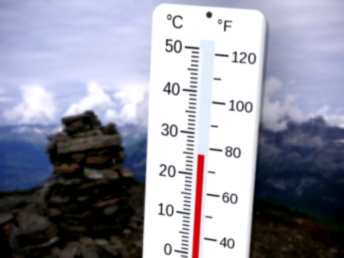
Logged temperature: 25 °C
